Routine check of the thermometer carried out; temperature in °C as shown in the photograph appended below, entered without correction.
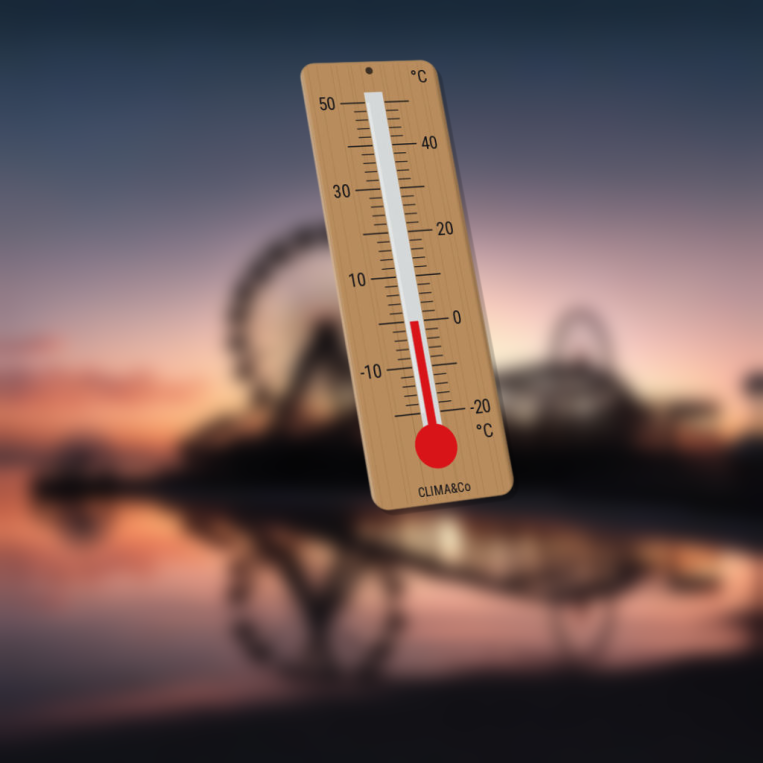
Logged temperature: 0 °C
